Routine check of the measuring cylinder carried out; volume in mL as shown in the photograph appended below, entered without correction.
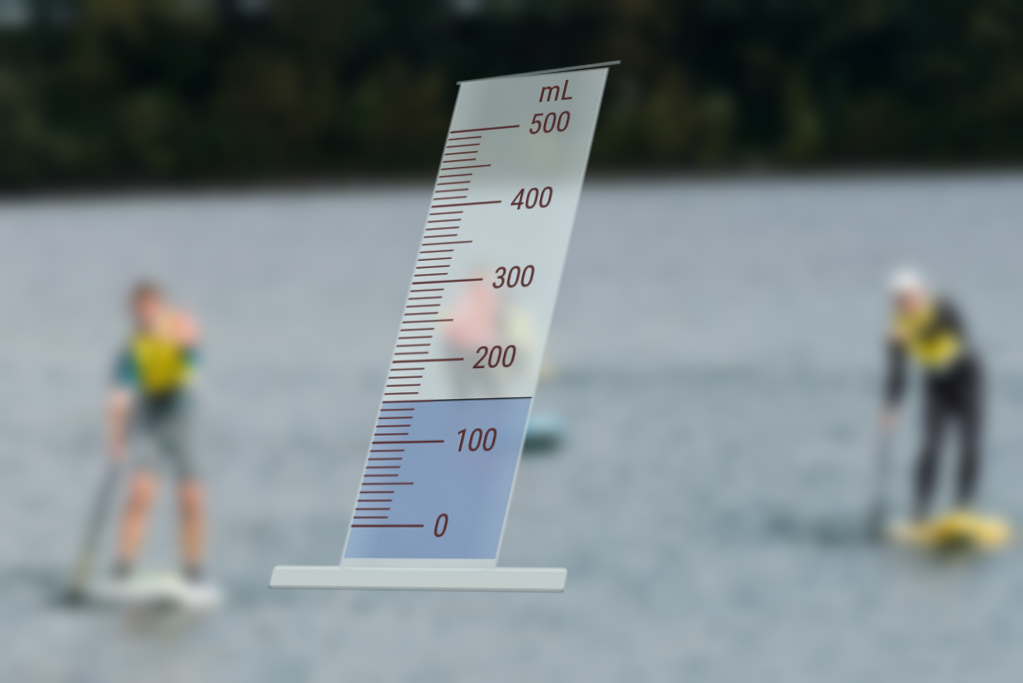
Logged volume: 150 mL
